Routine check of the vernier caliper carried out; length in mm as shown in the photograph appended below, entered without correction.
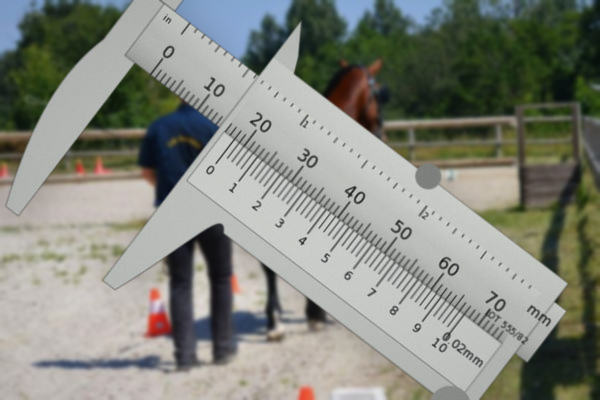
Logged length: 18.0 mm
